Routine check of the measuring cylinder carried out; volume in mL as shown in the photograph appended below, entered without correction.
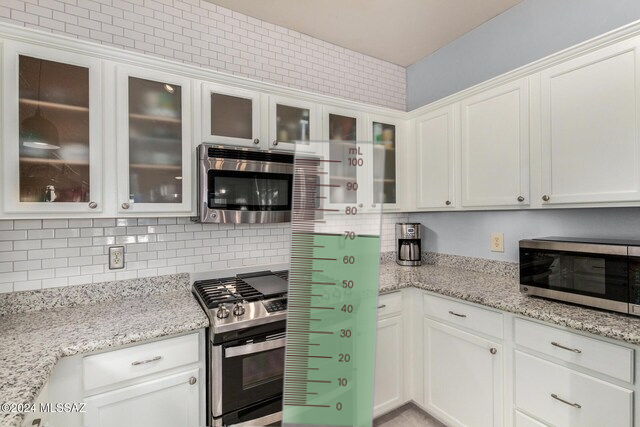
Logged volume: 70 mL
